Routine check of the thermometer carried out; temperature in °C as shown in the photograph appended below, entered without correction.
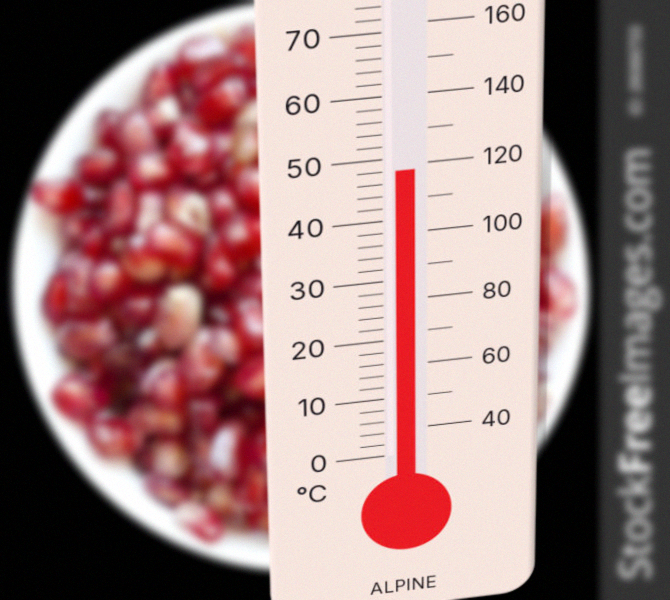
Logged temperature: 48 °C
